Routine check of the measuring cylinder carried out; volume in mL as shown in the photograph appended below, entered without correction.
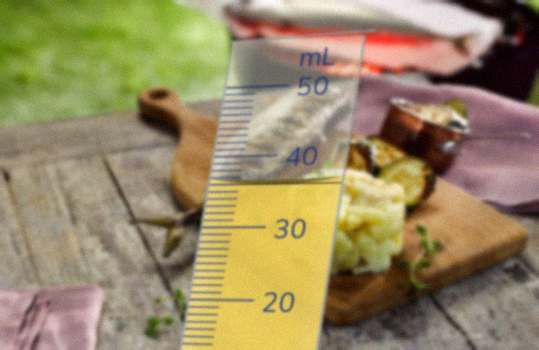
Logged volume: 36 mL
